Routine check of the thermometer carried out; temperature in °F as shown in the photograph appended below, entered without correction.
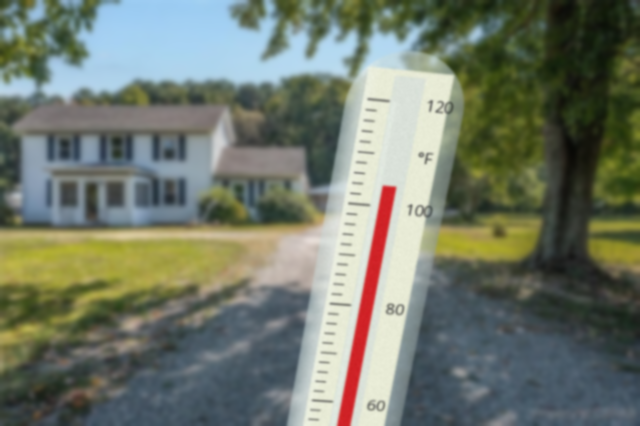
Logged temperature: 104 °F
